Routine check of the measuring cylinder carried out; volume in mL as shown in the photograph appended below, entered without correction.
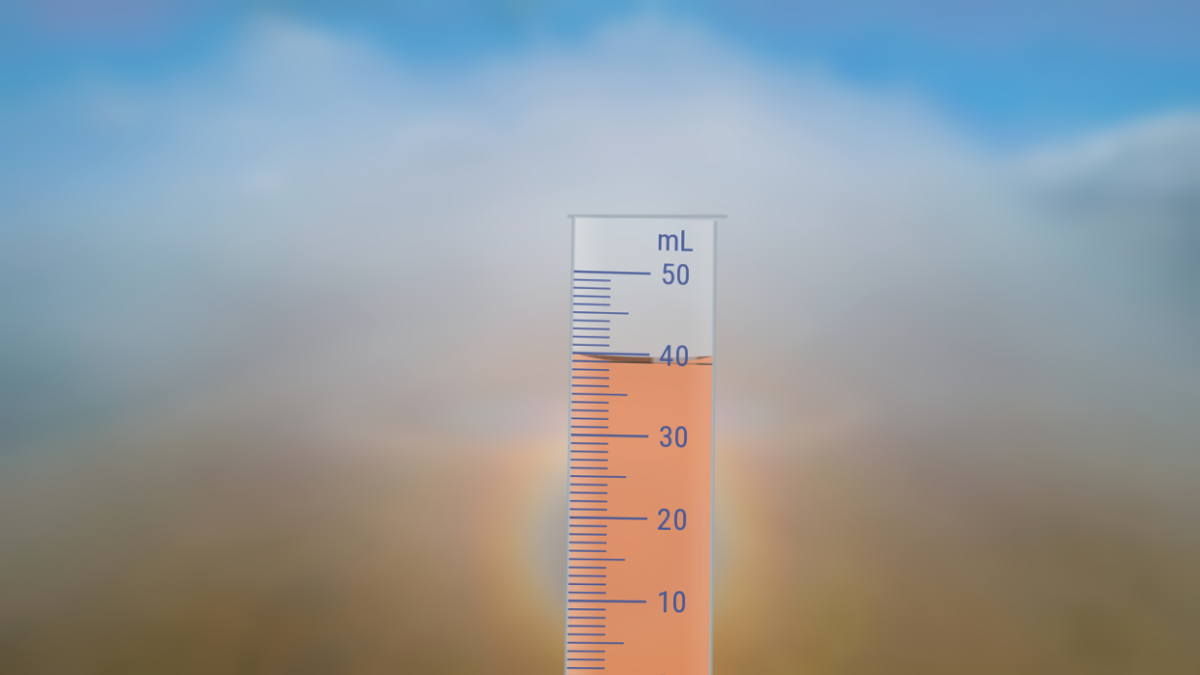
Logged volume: 39 mL
